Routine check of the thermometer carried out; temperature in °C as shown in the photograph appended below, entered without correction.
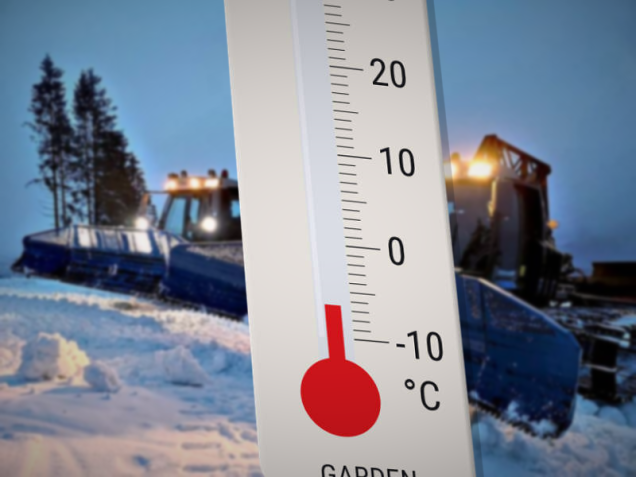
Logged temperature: -6.5 °C
